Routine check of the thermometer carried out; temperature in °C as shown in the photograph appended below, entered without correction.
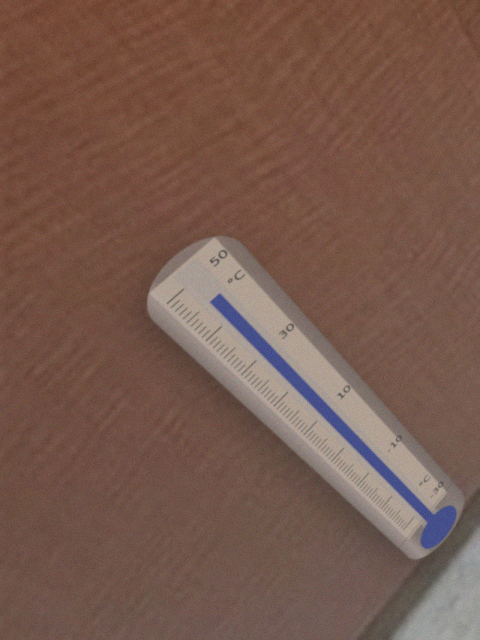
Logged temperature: 45 °C
